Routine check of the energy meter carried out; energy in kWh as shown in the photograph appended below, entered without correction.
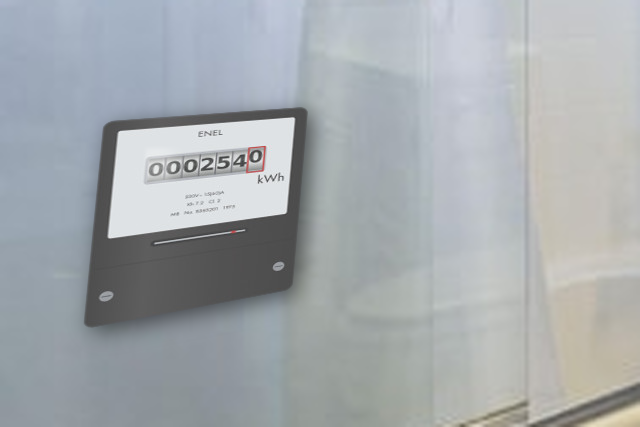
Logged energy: 254.0 kWh
